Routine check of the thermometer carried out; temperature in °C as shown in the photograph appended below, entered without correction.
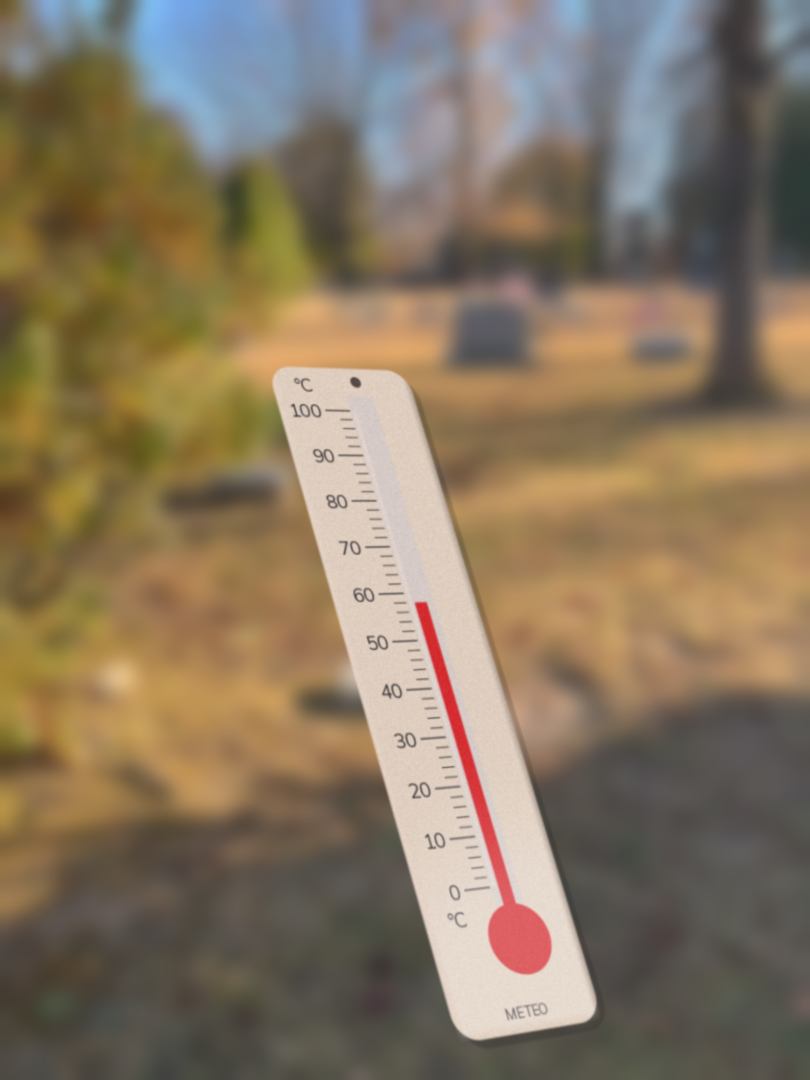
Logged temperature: 58 °C
